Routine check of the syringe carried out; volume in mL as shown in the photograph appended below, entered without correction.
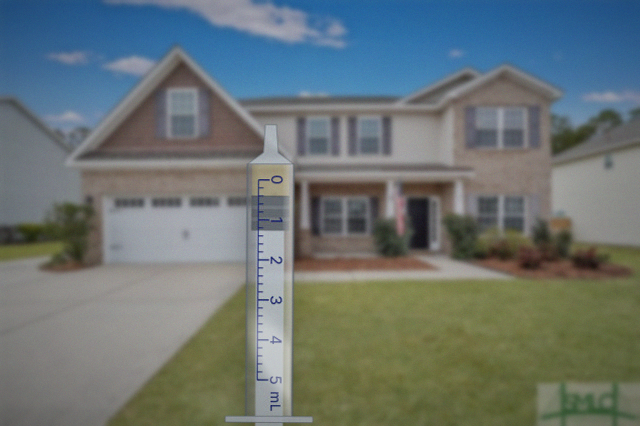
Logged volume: 0.4 mL
